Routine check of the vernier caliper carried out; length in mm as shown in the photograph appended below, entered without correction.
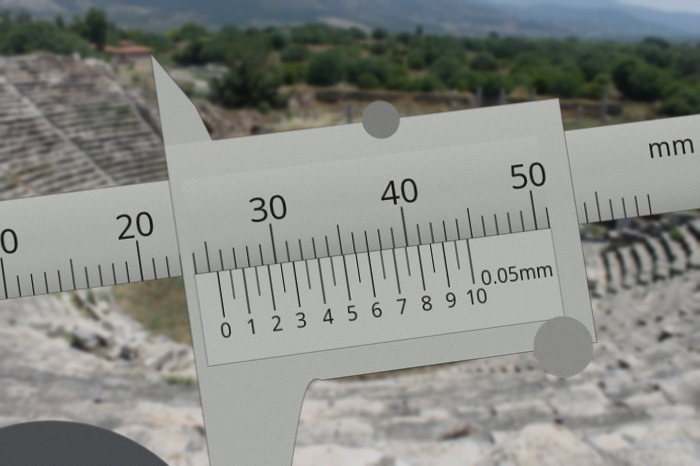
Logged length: 25.6 mm
